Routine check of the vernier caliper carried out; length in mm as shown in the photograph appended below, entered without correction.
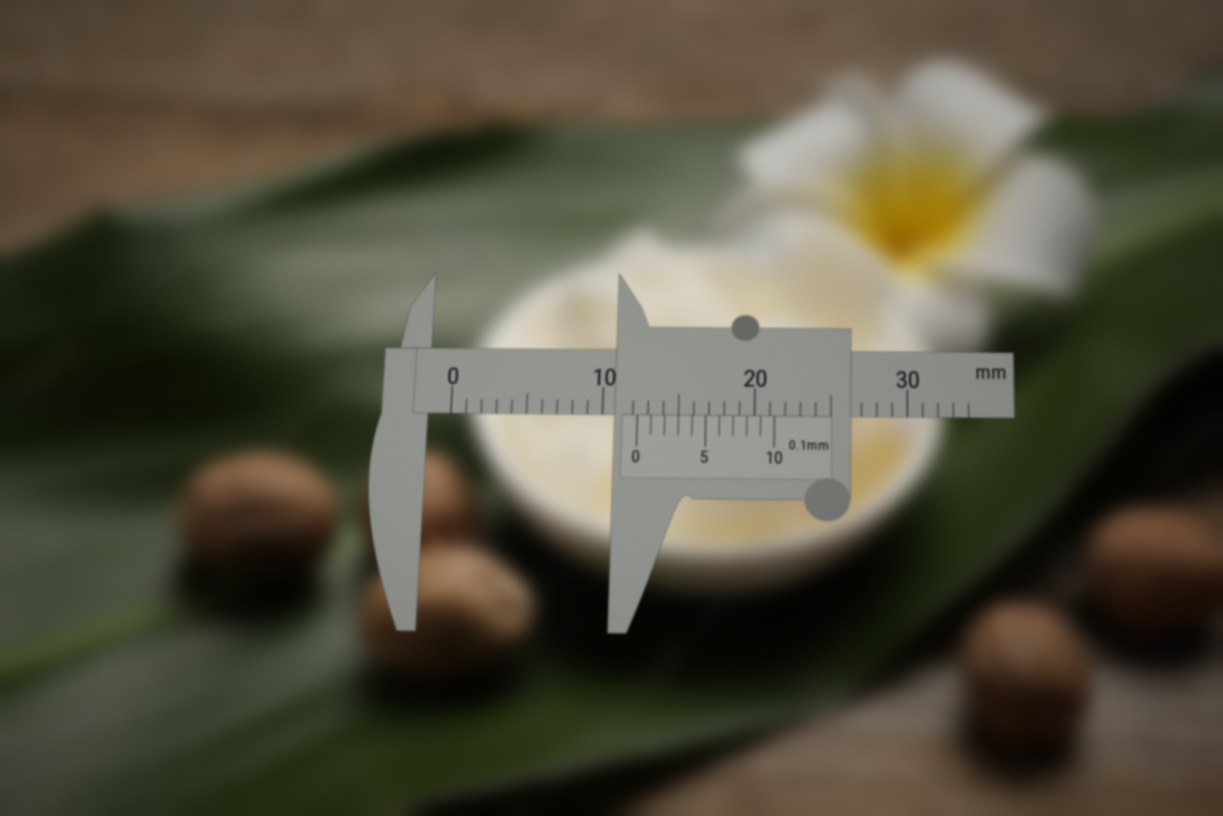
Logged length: 12.3 mm
